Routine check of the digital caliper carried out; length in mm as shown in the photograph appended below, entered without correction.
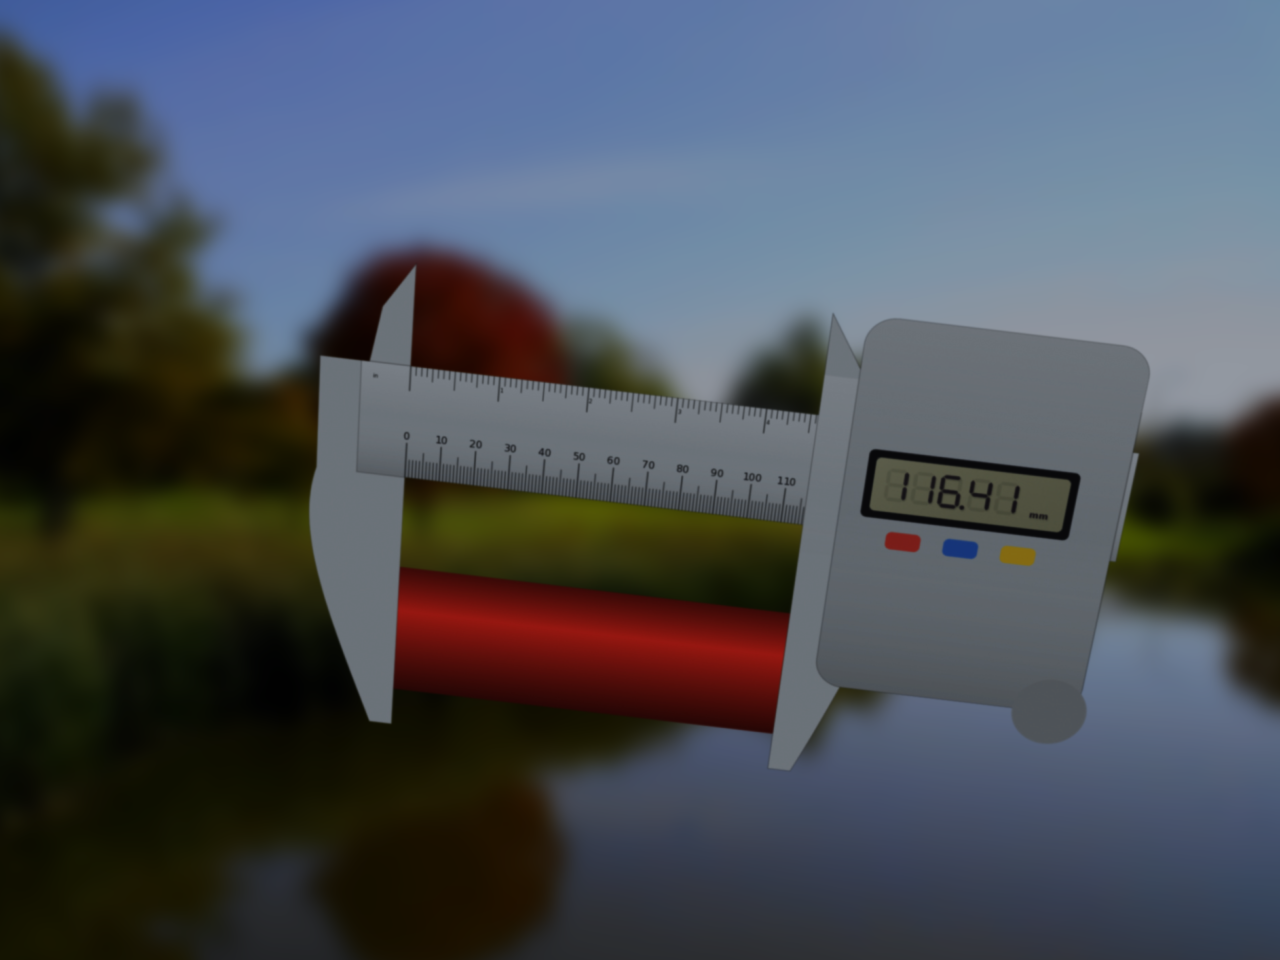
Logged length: 116.41 mm
